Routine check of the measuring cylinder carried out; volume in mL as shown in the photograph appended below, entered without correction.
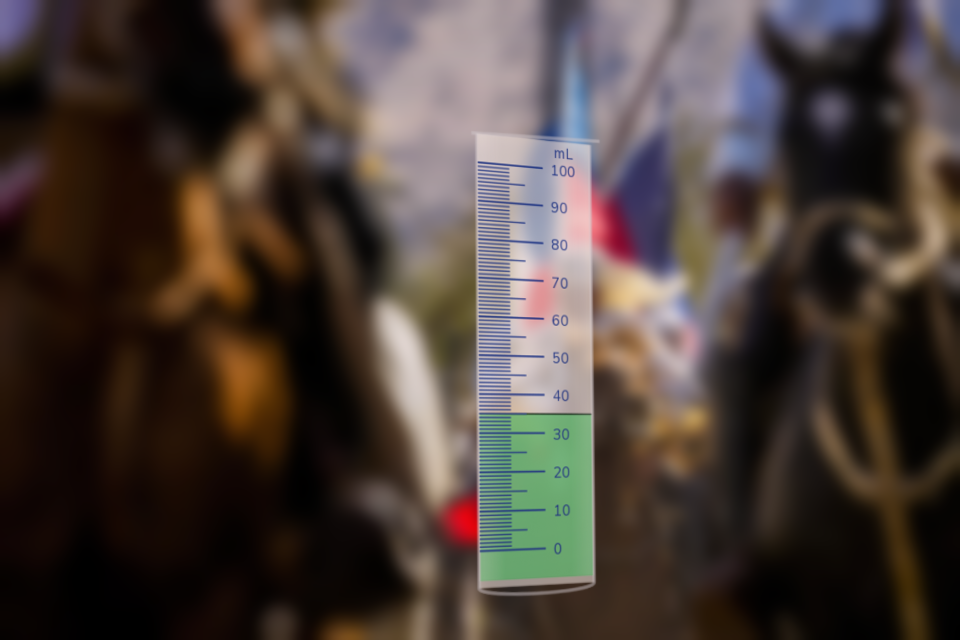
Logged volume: 35 mL
